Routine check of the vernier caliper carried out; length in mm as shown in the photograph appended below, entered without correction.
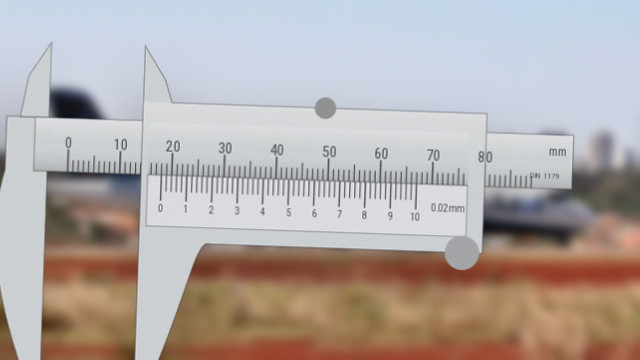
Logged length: 18.0 mm
